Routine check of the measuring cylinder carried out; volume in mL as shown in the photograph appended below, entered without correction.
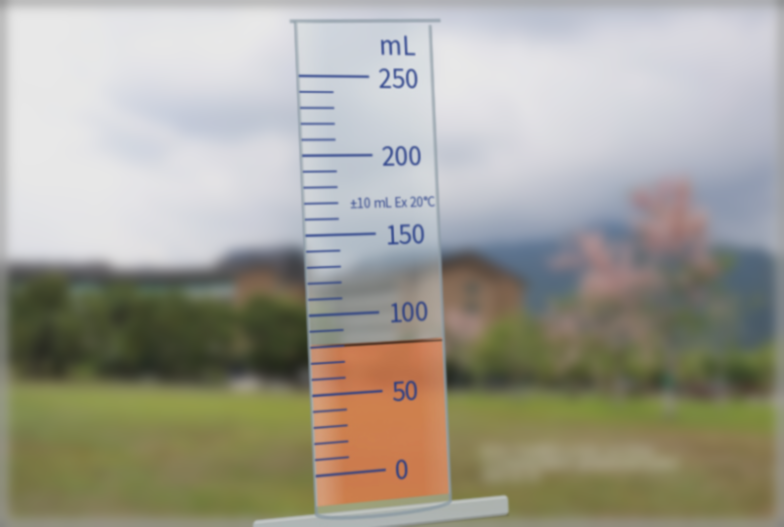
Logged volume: 80 mL
